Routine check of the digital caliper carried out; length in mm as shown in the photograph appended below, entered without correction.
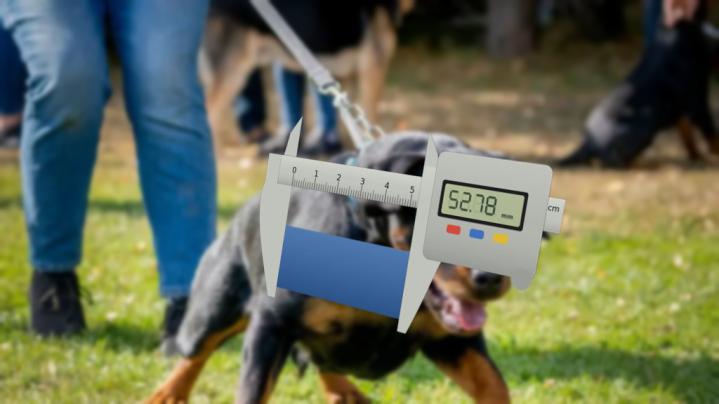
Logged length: 52.78 mm
